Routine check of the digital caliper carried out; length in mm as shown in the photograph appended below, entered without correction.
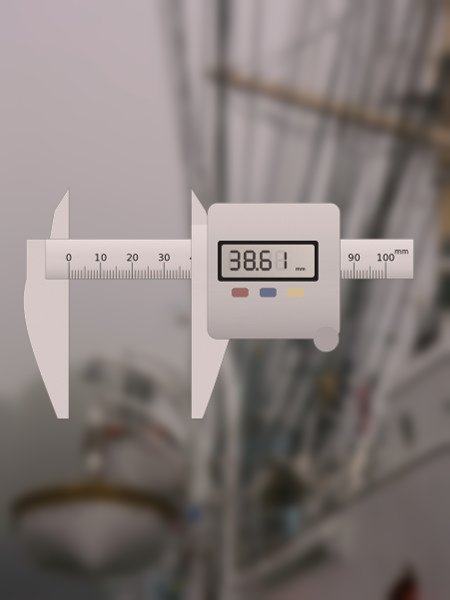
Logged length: 38.61 mm
